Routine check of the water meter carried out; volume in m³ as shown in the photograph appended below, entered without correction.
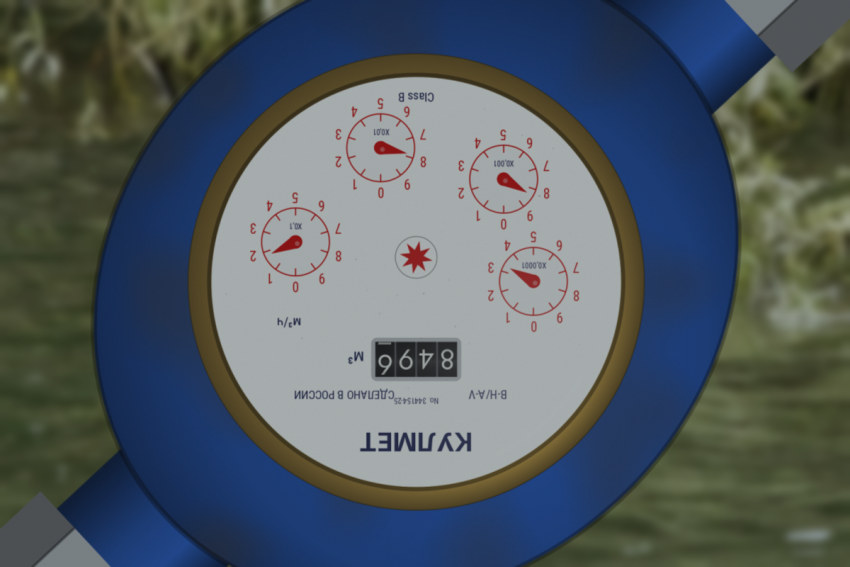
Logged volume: 8496.1783 m³
